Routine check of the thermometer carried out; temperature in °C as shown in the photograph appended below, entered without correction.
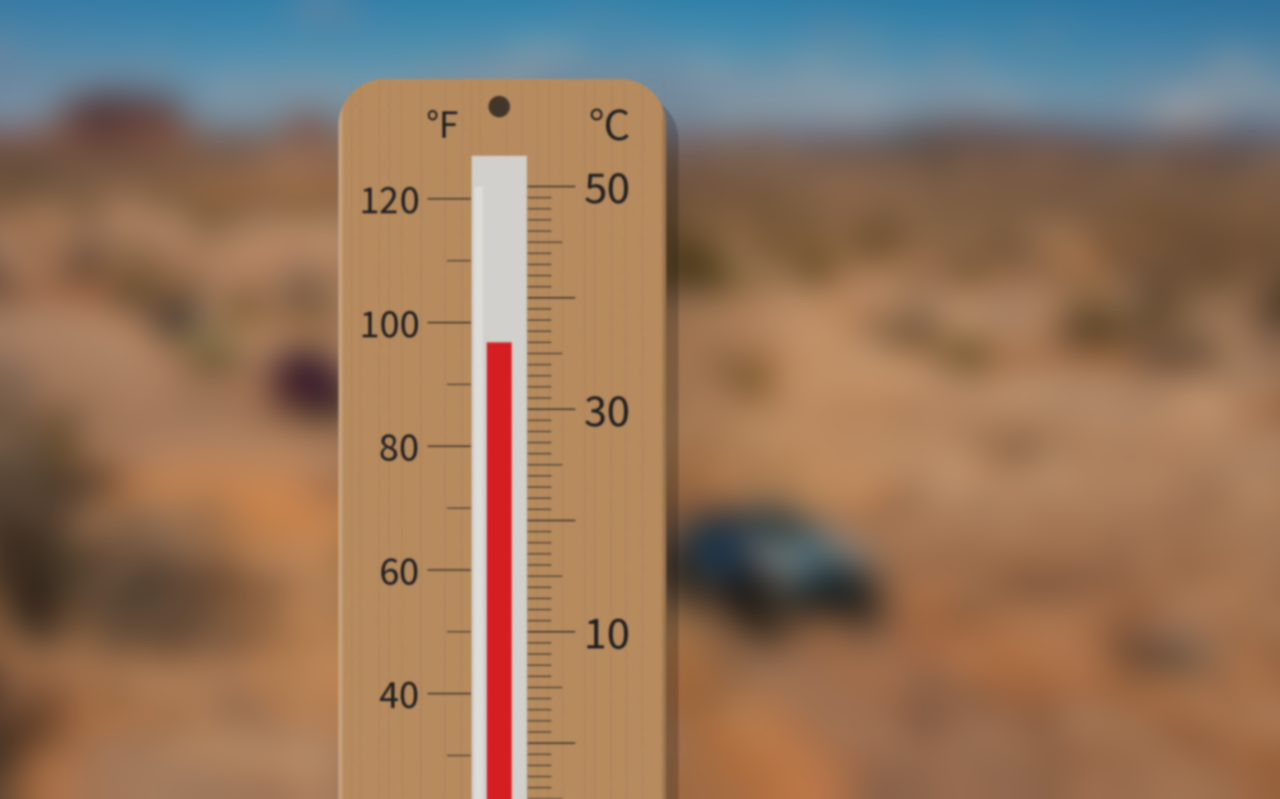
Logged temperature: 36 °C
